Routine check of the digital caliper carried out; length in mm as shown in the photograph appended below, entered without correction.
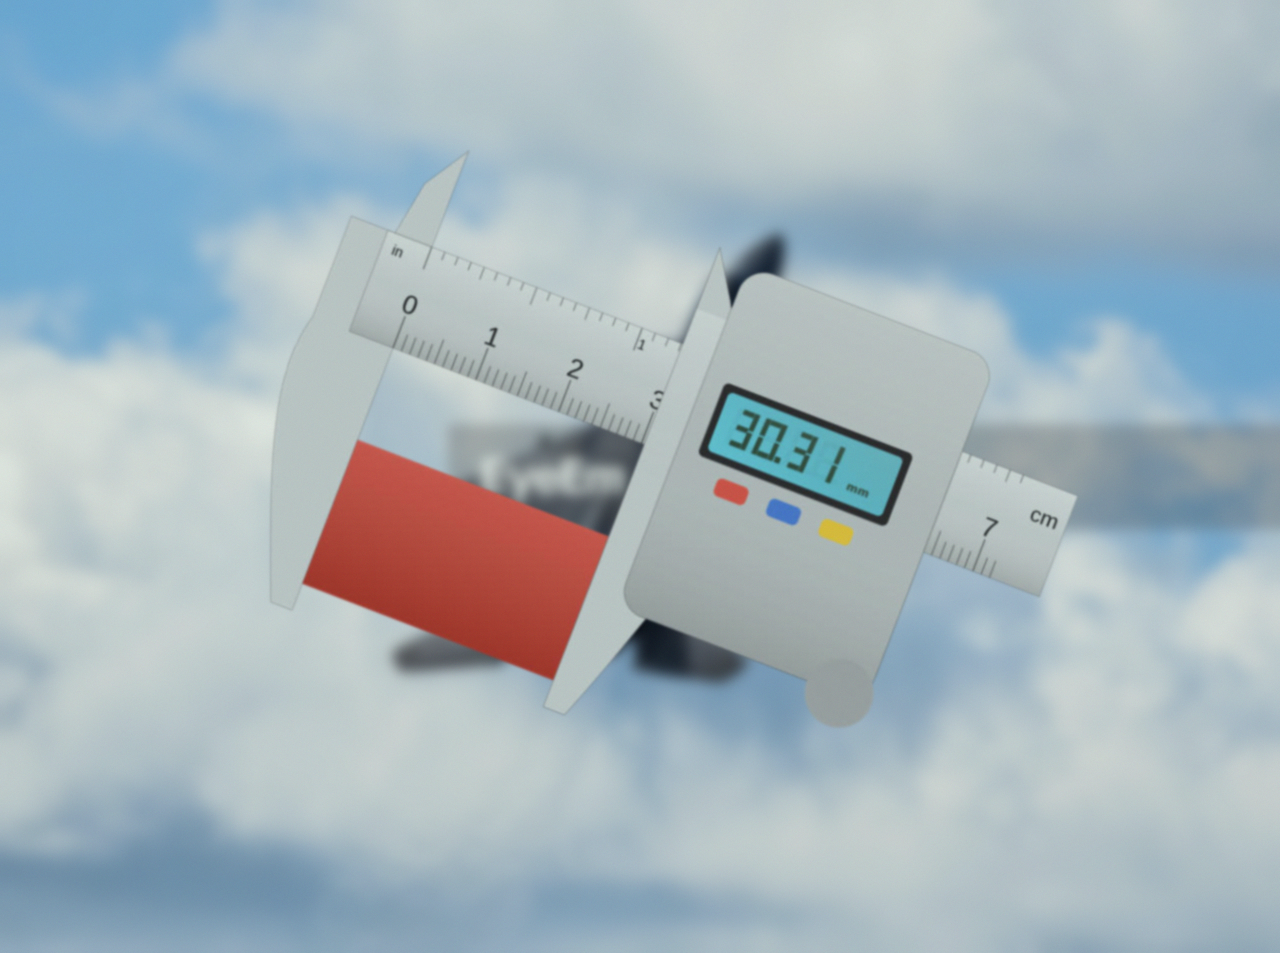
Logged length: 30.31 mm
